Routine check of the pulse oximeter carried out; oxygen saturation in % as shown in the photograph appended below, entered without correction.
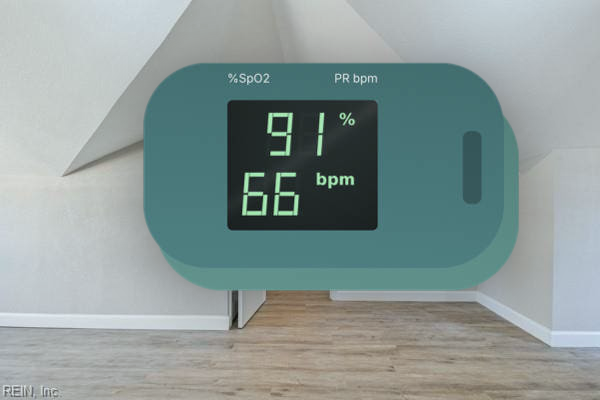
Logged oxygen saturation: 91 %
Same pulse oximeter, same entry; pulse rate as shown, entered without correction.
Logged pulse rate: 66 bpm
